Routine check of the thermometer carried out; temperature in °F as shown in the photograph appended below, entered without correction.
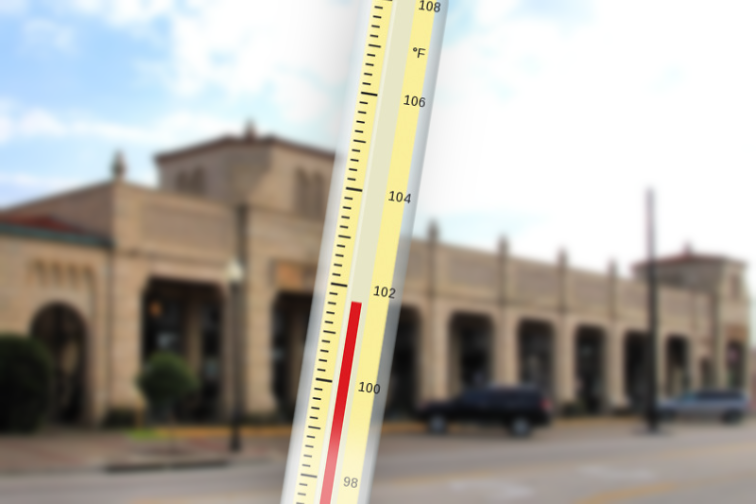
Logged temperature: 101.7 °F
